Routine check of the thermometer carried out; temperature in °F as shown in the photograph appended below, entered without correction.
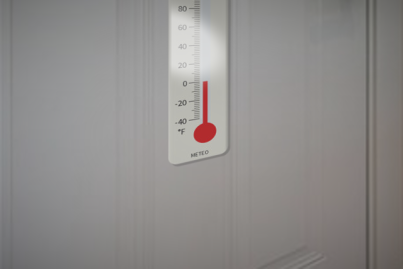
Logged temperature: 0 °F
